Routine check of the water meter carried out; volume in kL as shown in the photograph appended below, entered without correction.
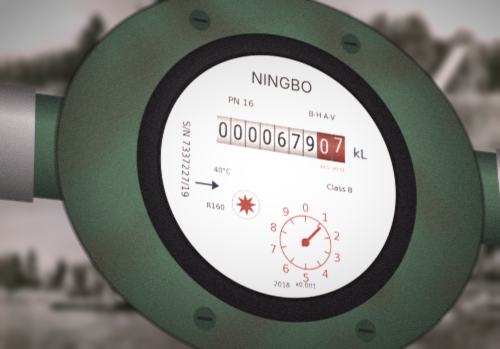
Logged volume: 679.071 kL
